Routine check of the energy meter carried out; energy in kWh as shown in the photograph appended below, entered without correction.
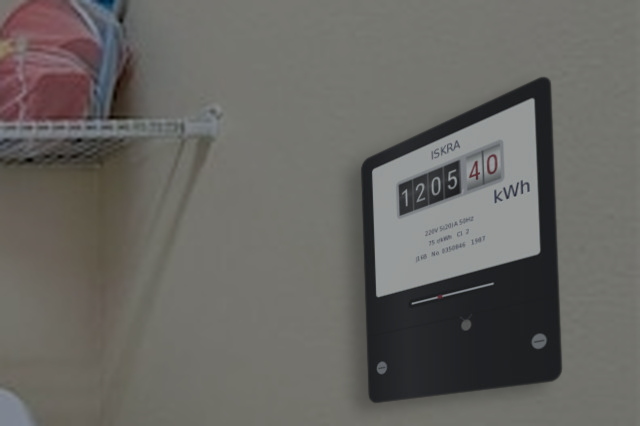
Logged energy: 1205.40 kWh
